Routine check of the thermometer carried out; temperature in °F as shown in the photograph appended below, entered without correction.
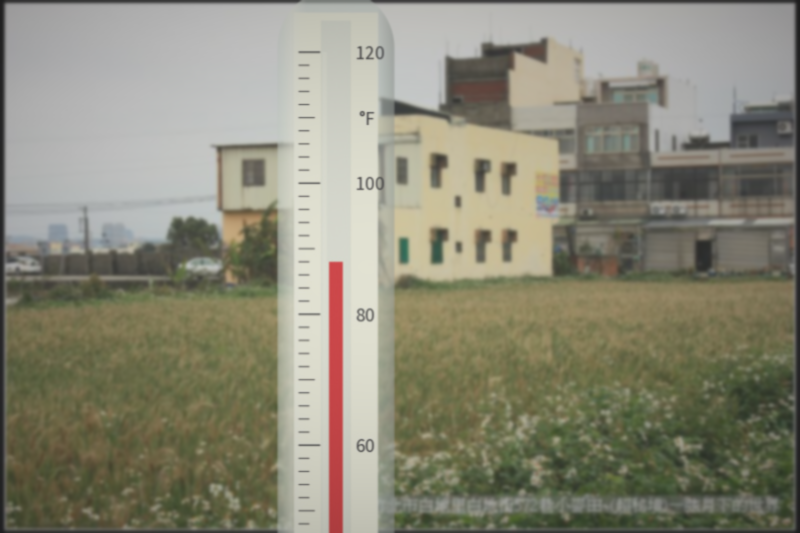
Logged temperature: 88 °F
